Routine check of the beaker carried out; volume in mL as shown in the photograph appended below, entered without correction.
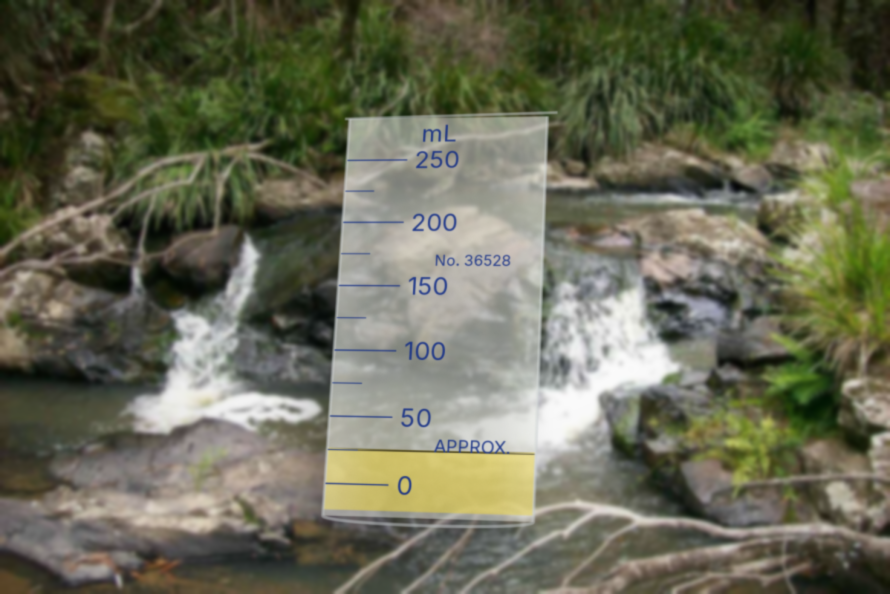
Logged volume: 25 mL
